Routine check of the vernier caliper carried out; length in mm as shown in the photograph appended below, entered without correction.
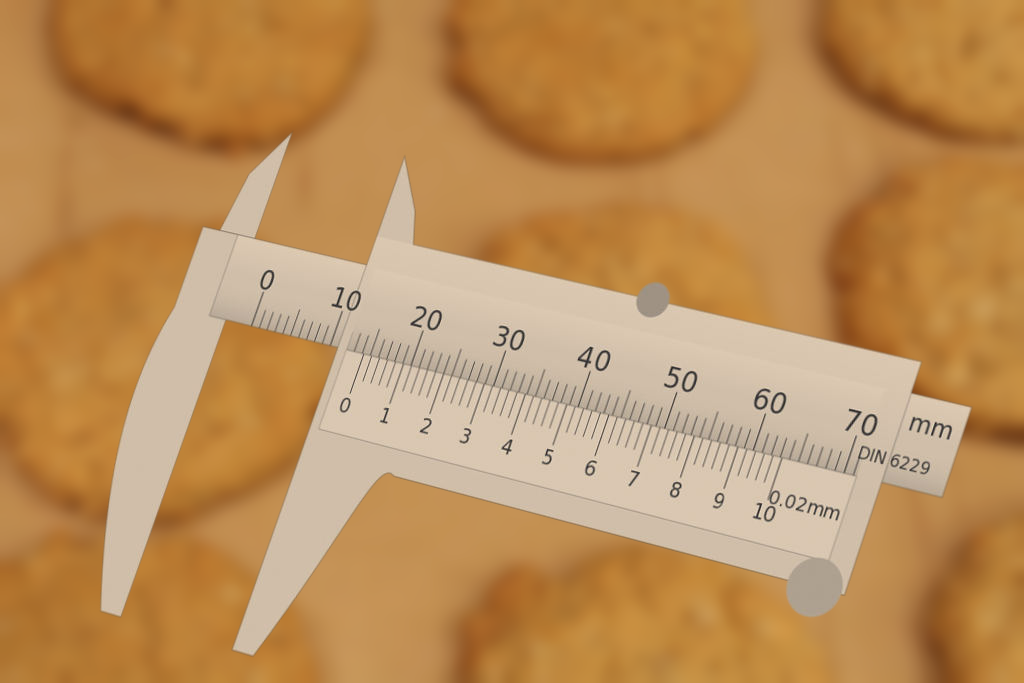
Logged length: 14.2 mm
